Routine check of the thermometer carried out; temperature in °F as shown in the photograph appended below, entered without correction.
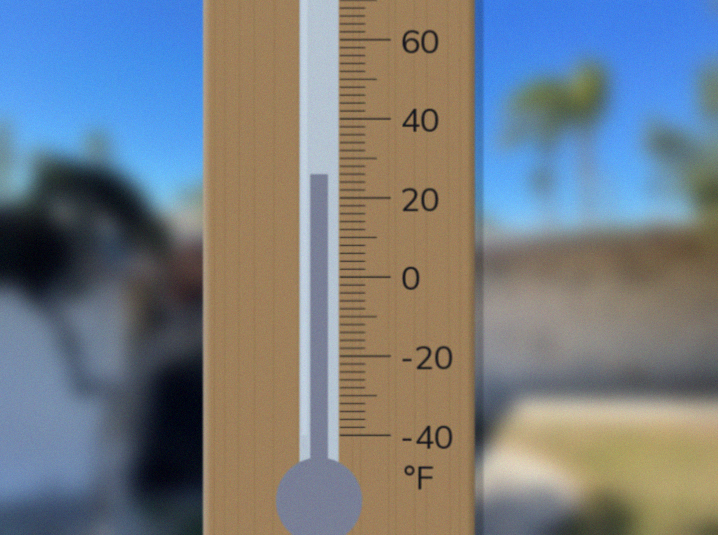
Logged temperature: 26 °F
